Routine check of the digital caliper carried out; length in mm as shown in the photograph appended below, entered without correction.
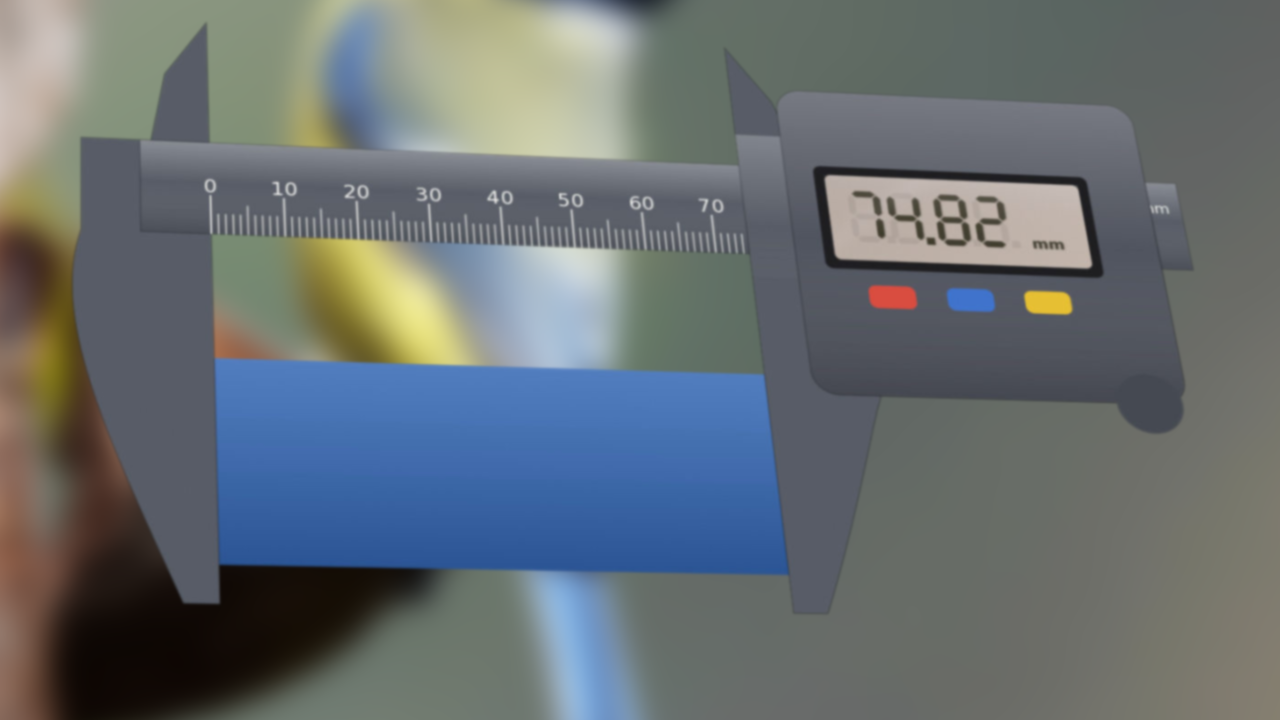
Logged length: 74.82 mm
